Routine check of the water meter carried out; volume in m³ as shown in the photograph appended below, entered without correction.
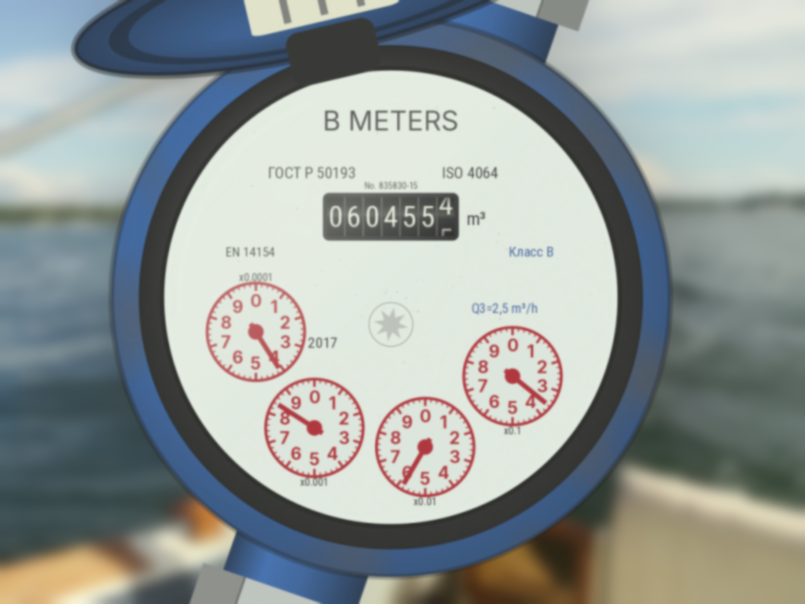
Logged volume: 604554.3584 m³
